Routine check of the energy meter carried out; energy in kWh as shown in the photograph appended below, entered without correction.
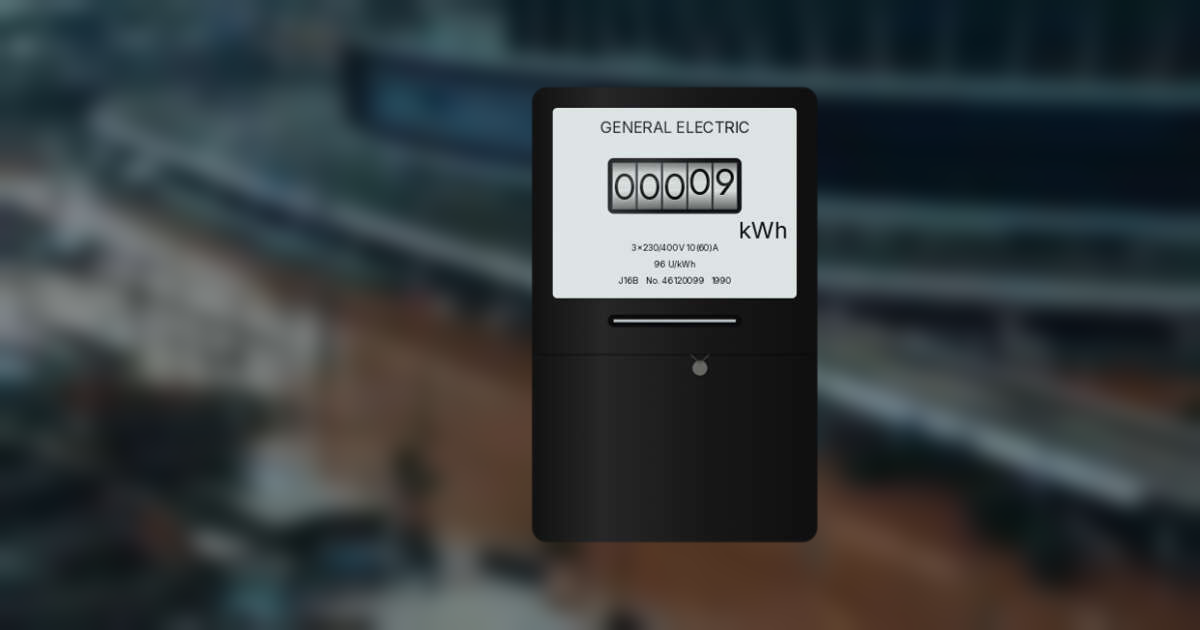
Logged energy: 9 kWh
